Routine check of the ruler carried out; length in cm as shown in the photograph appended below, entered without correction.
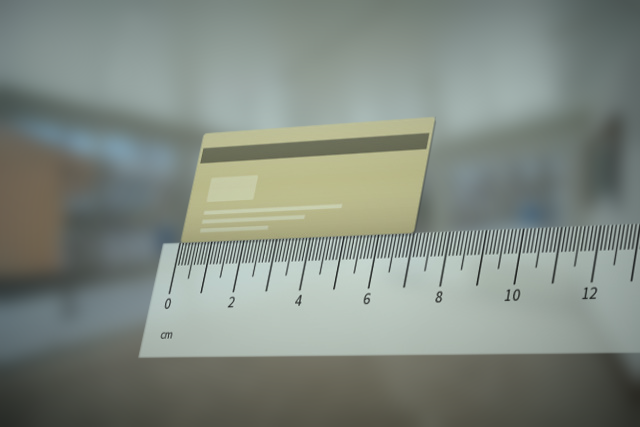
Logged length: 7 cm
